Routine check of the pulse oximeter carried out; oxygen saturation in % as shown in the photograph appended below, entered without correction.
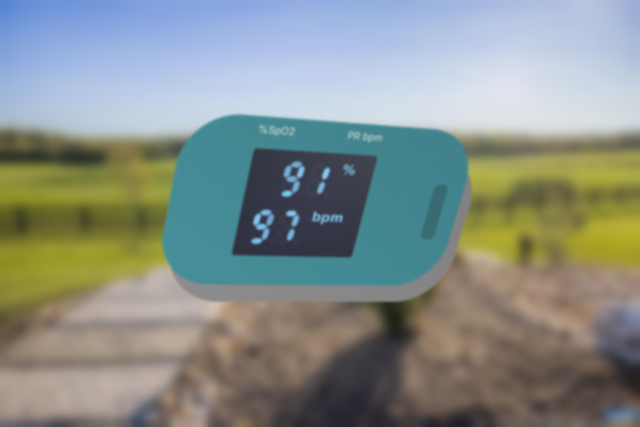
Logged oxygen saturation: 91 %
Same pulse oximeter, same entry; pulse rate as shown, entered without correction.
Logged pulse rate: 97 bpm
